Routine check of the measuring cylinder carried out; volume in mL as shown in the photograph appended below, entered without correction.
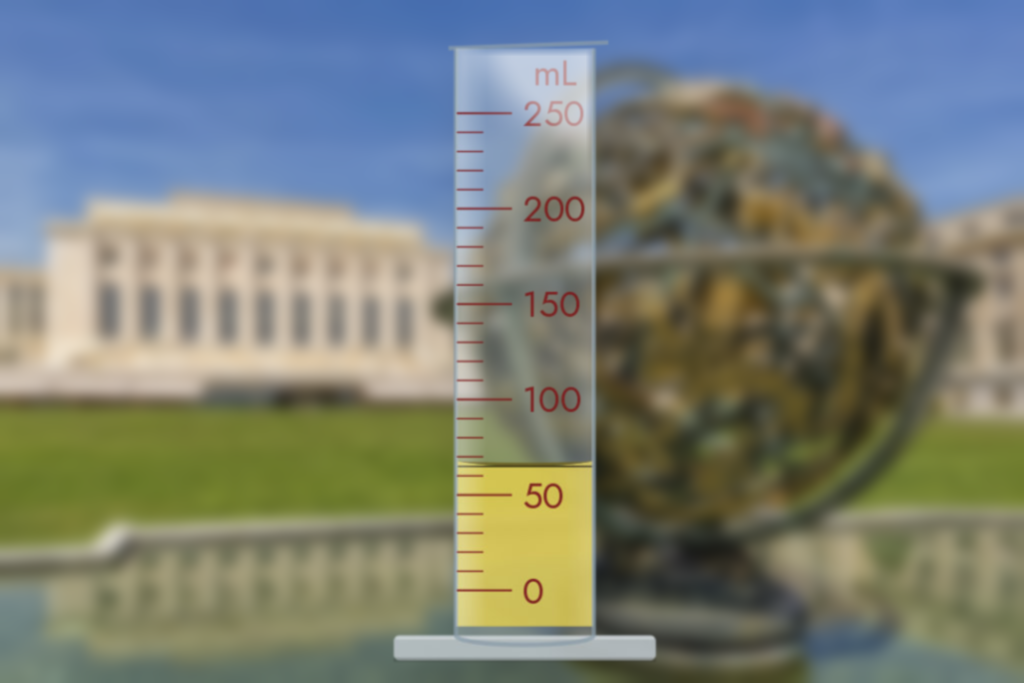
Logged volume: 65 mL
